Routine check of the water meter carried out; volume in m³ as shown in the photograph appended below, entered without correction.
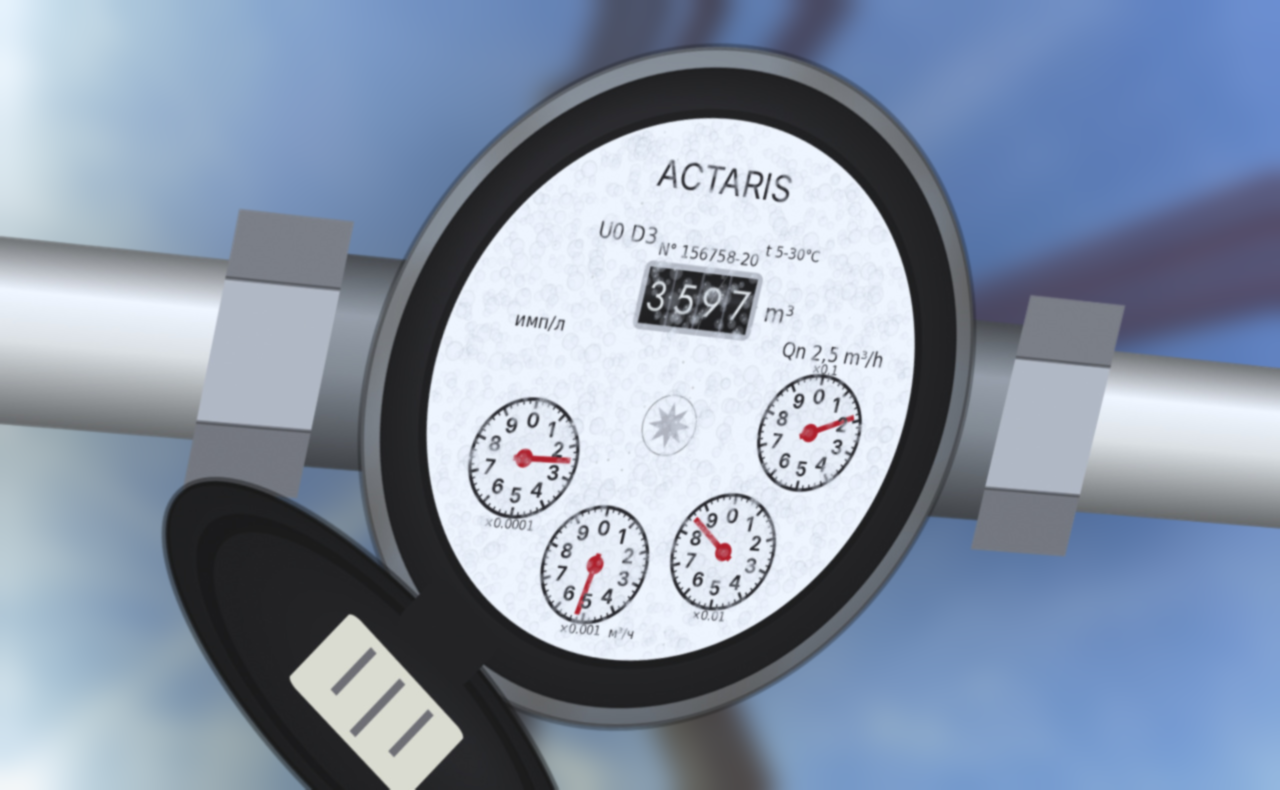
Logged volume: 3597.1852 m³
